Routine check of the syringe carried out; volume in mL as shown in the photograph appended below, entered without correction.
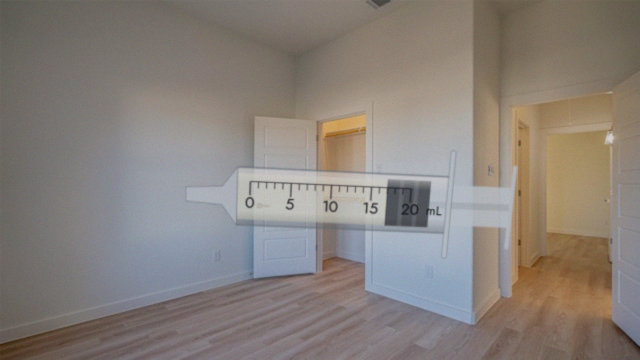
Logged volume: 17 mL
